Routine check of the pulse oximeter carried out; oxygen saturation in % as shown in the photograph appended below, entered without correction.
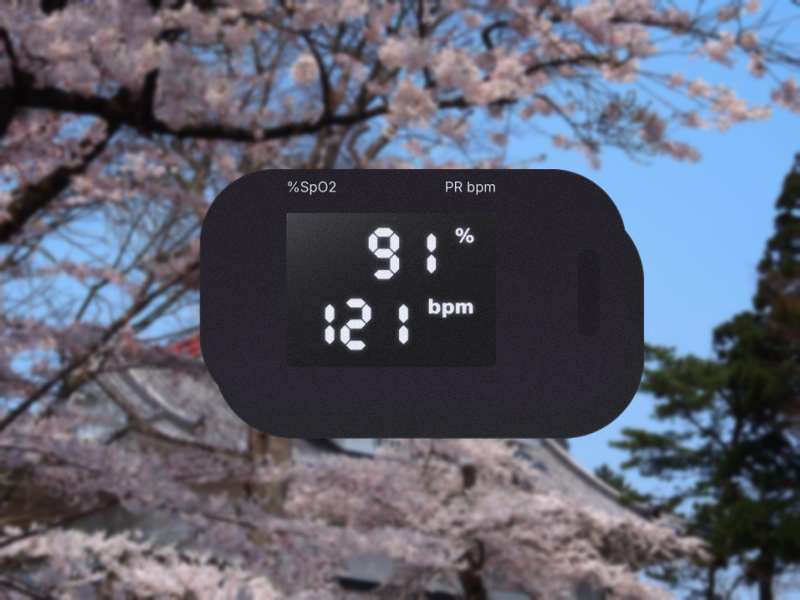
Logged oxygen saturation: 91 %
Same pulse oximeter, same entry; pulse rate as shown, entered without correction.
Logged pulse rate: 121 bpm
